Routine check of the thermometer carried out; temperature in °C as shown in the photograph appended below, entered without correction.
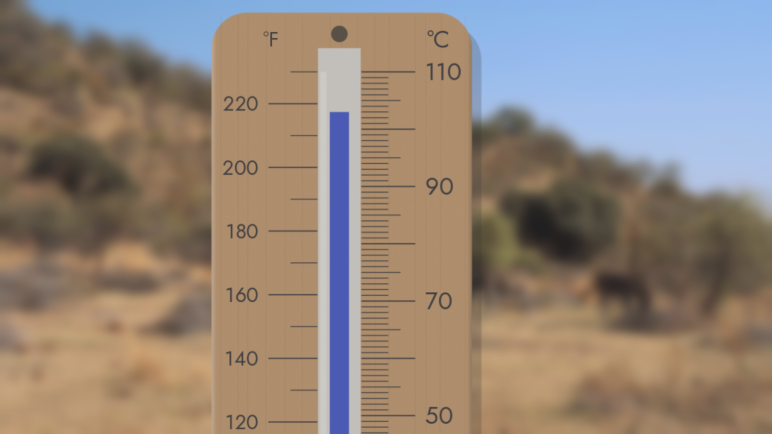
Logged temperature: 103 °C
